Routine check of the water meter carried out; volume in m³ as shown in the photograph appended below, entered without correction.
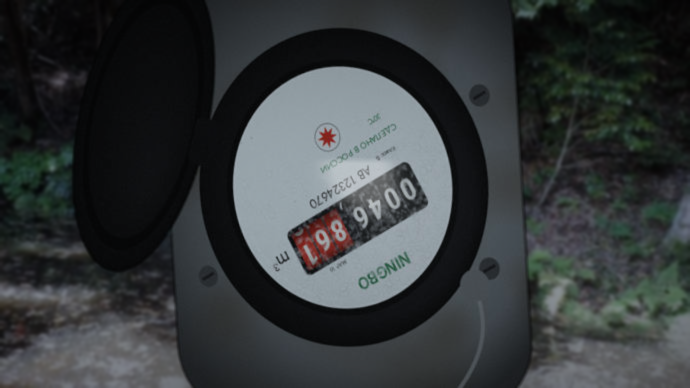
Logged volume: 46.861 m³
